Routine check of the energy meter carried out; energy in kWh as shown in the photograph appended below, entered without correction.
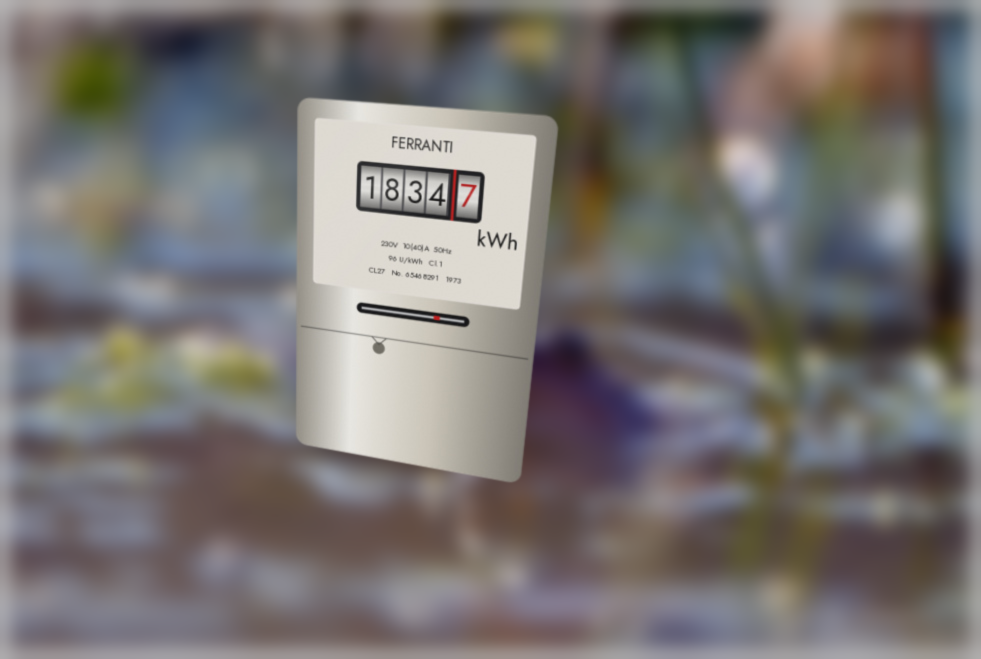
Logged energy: 1834.7 kWh
